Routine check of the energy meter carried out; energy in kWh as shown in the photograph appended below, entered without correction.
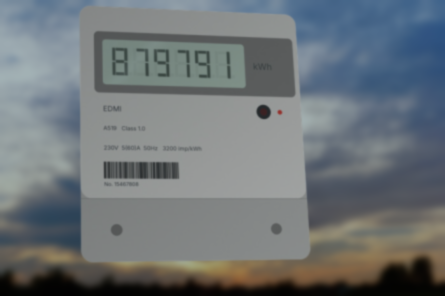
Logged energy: 879791 kWh
